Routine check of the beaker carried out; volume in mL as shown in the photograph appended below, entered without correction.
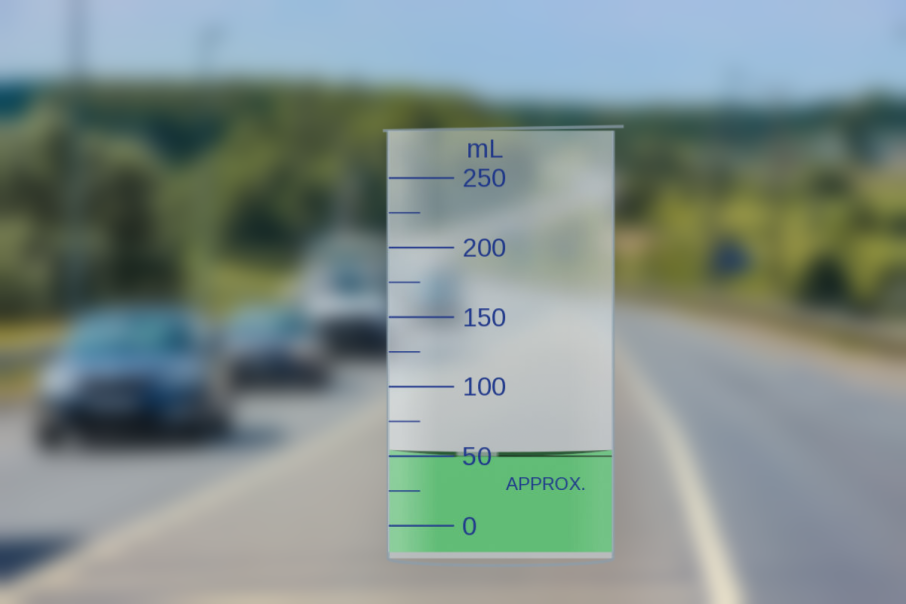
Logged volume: 50 mL
